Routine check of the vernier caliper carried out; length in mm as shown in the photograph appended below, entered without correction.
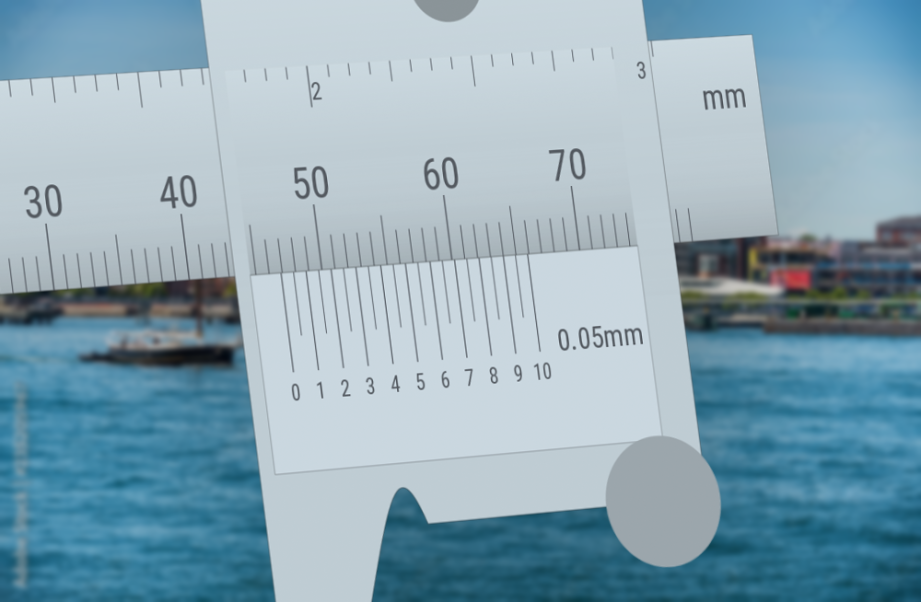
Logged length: 46.9 mm
